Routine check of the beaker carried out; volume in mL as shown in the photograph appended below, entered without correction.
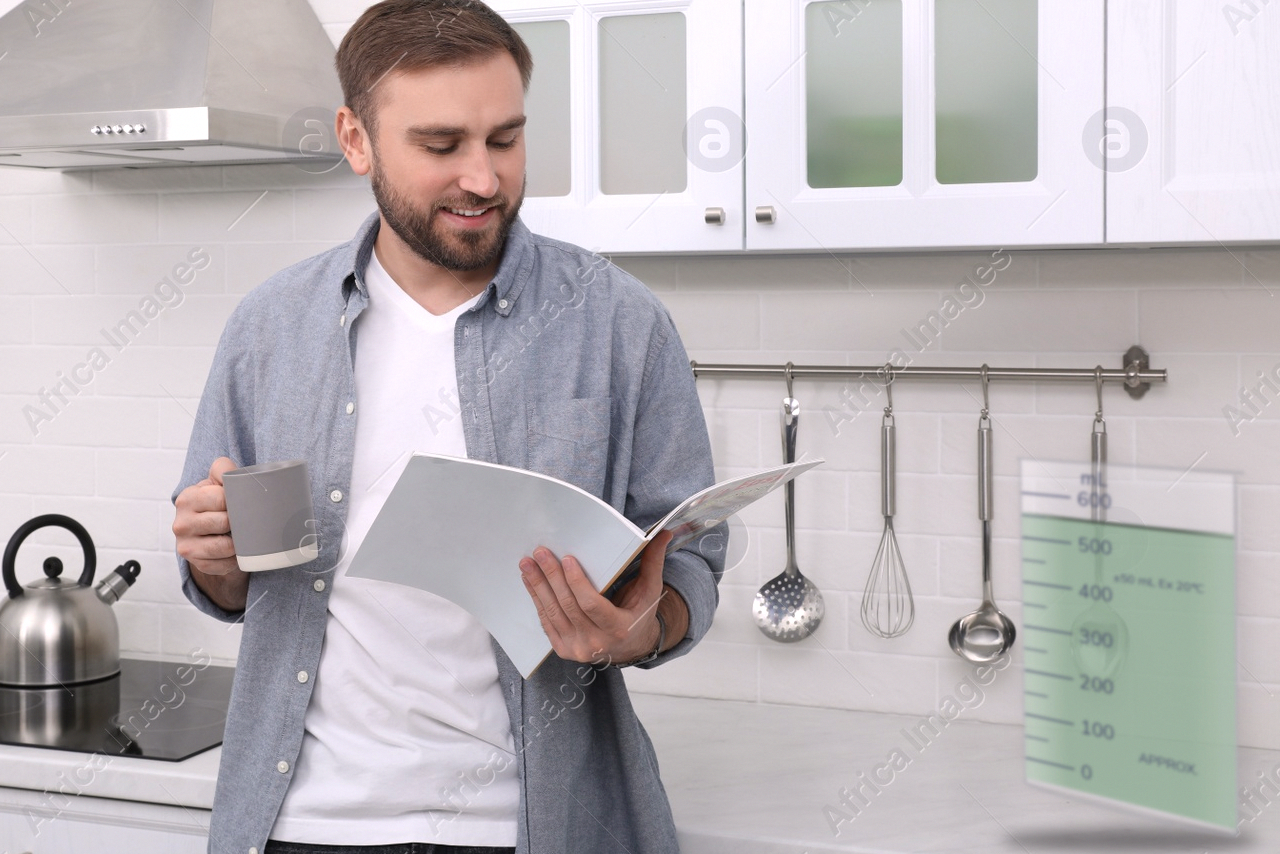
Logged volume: 550 mL
